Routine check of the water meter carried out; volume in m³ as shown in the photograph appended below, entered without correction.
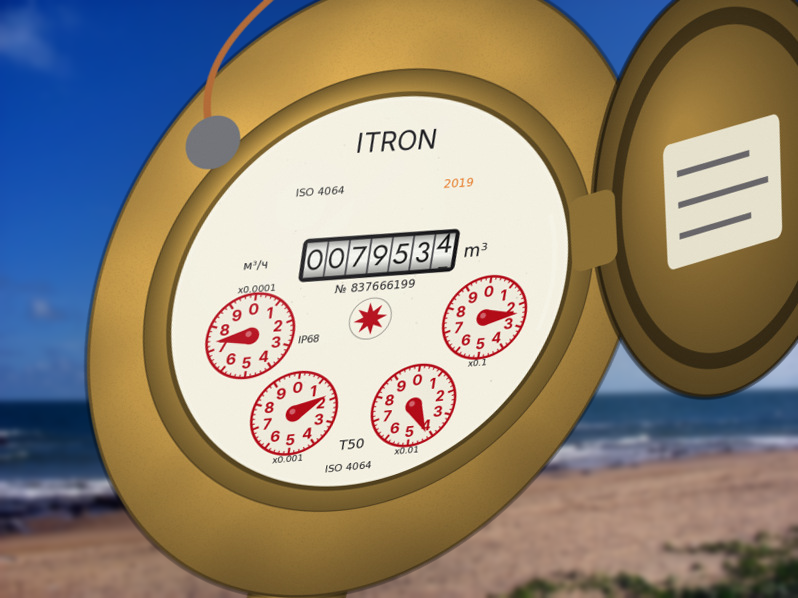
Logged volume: 79534.2417 m³
